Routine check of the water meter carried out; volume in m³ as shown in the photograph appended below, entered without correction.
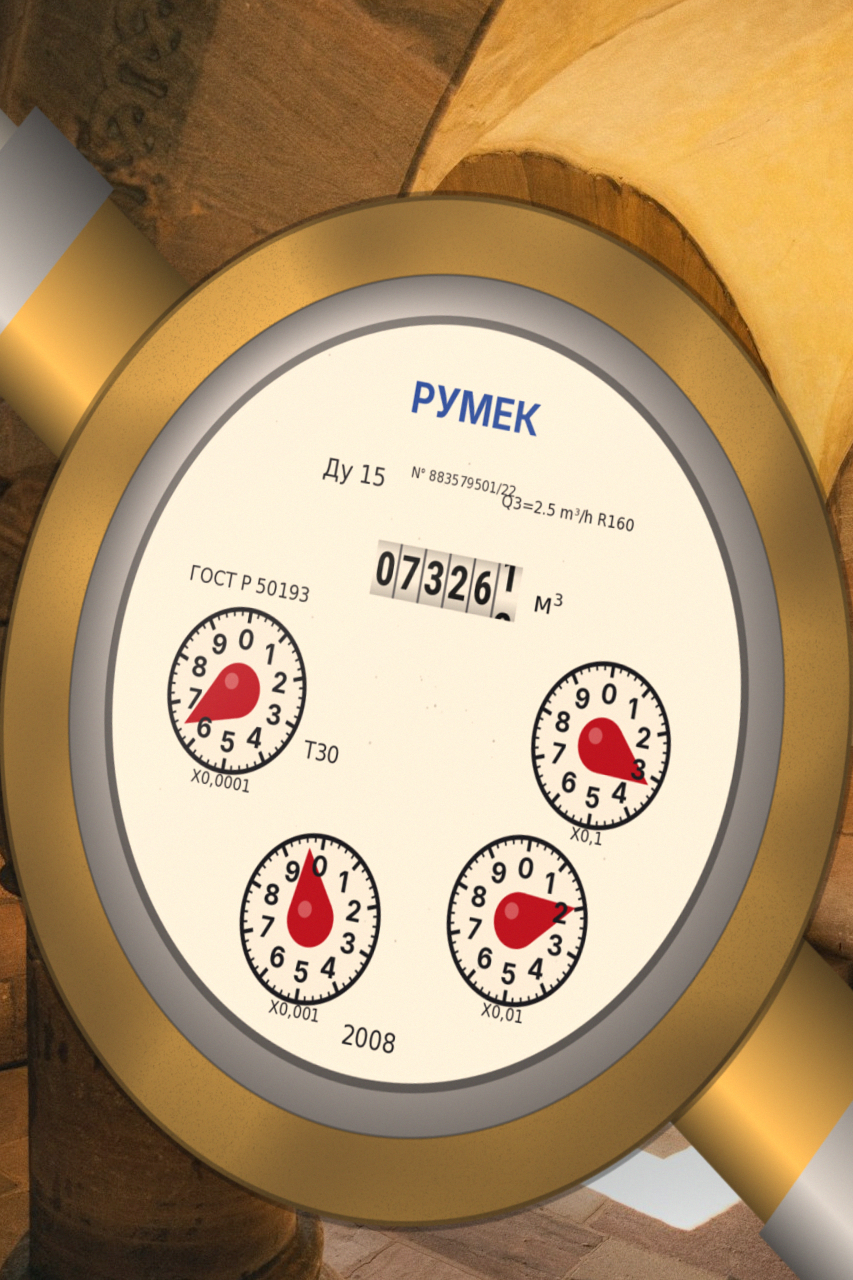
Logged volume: 73261.3196 m³
